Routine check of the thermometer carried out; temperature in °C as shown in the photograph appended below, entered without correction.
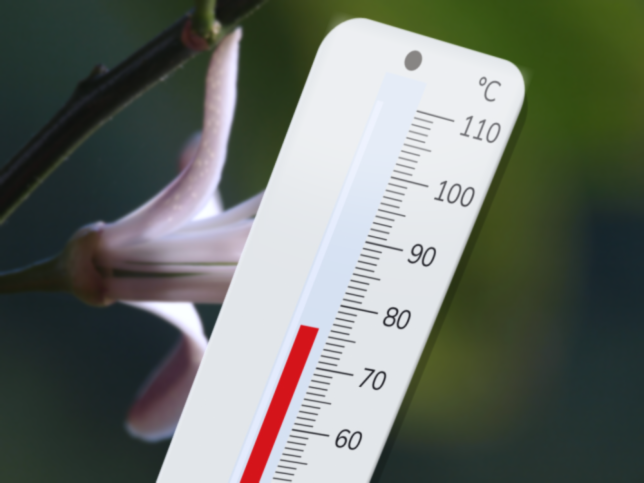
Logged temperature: 76 °C
